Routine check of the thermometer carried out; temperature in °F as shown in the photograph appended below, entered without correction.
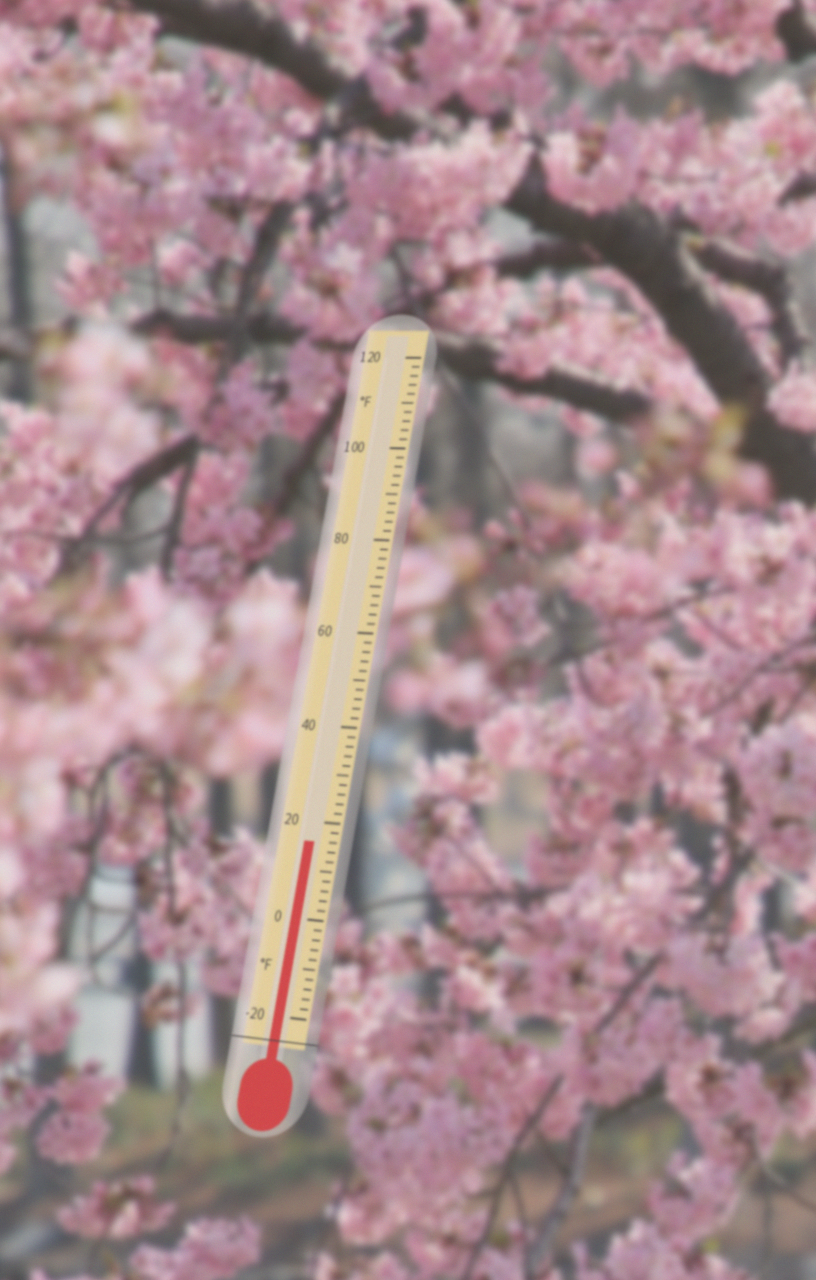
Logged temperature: 16 °F
